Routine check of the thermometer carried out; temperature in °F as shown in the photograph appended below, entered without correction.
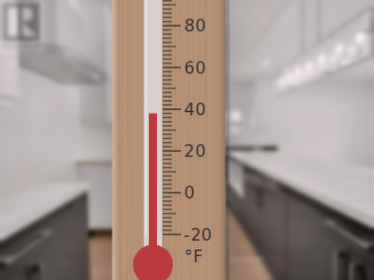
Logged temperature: 38 °F
